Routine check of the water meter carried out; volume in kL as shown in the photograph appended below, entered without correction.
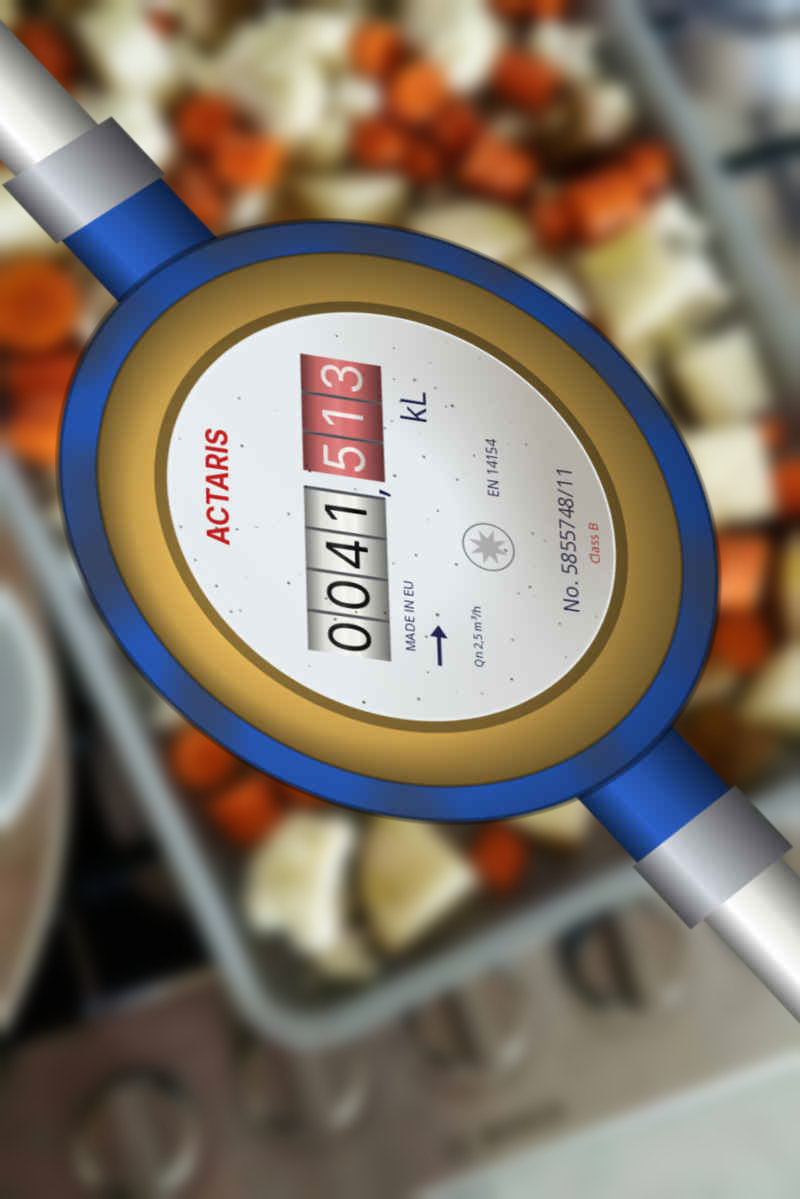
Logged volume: 41.513 kL
